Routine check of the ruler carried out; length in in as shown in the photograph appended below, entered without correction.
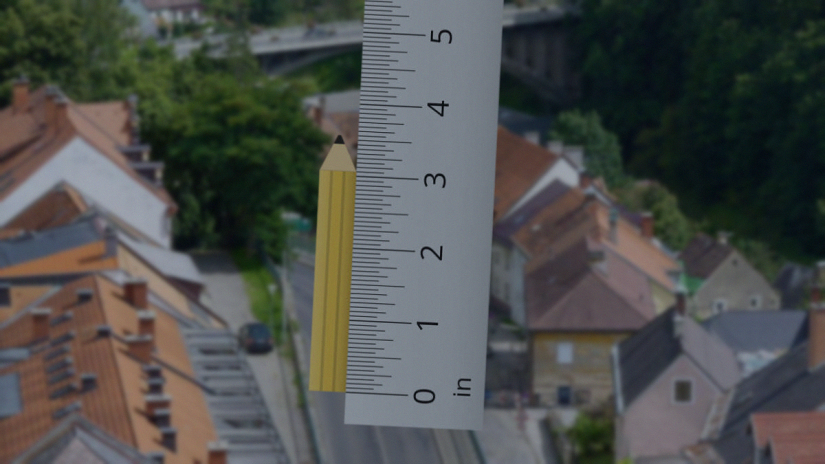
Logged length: 3.5625 in
